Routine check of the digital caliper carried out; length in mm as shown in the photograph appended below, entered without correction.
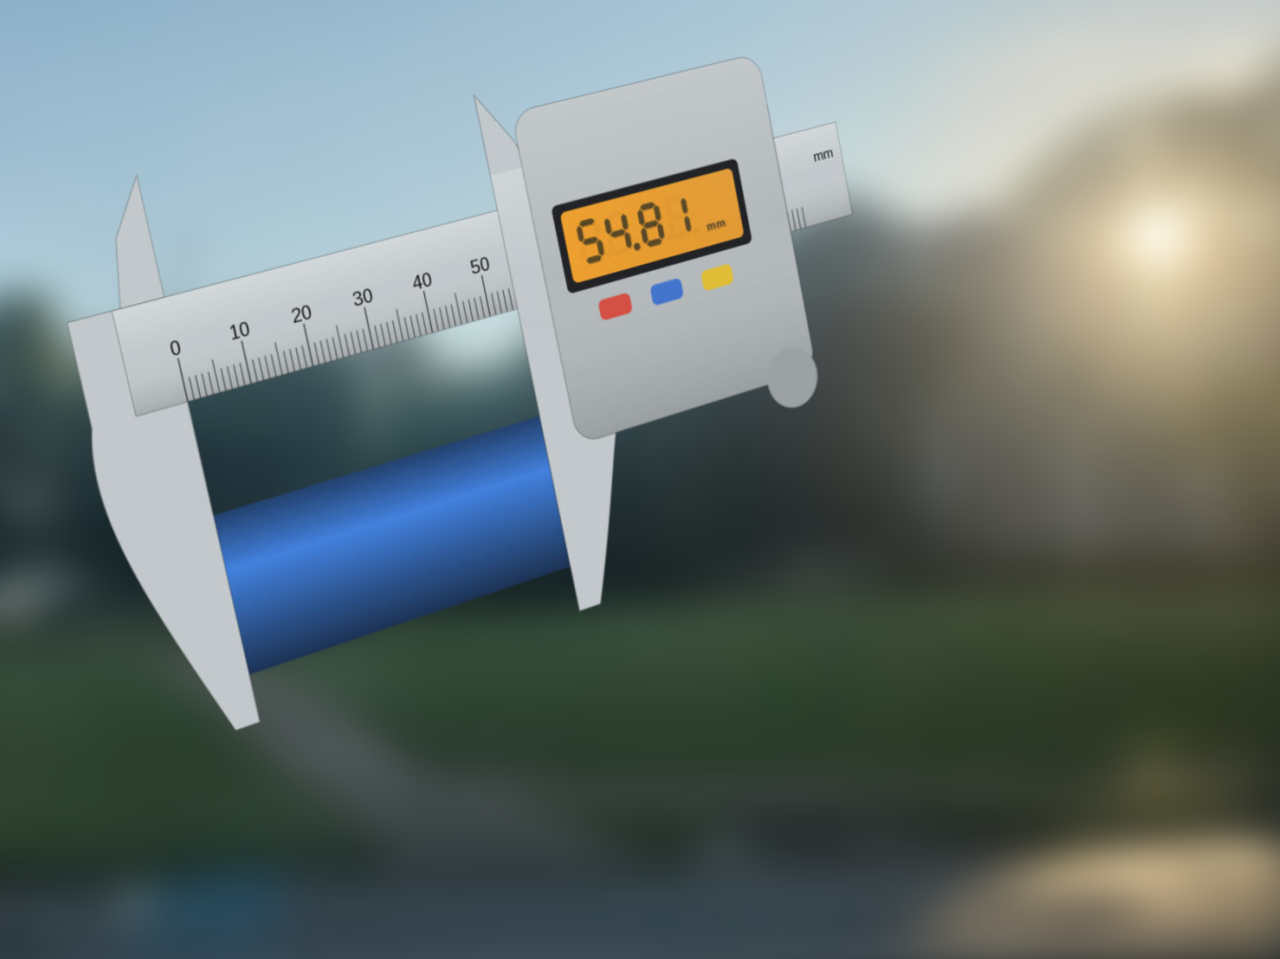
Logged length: 54.81 mm
